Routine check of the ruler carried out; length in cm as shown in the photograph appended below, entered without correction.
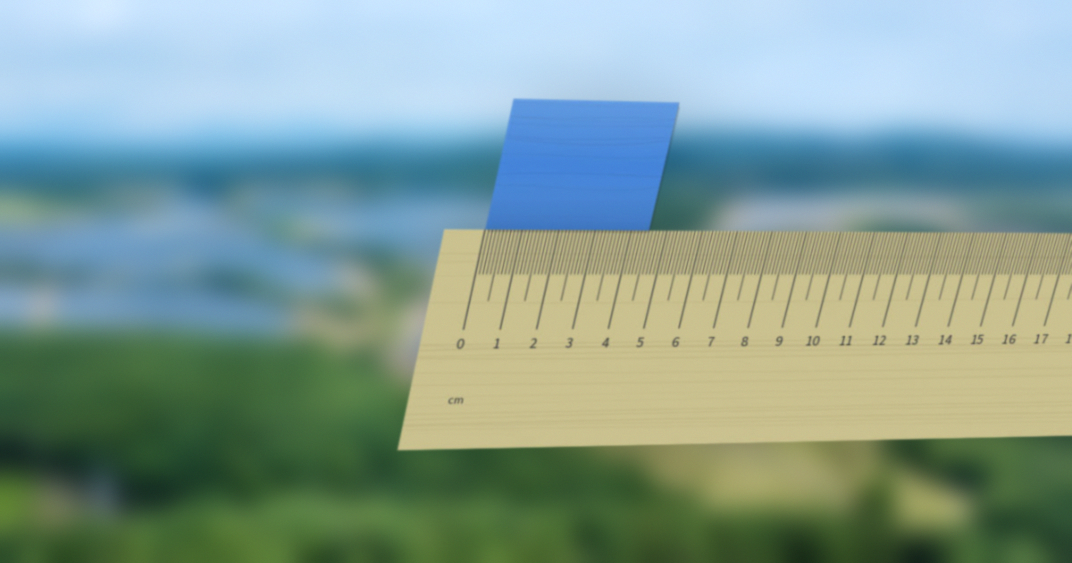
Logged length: 4.5 cm
